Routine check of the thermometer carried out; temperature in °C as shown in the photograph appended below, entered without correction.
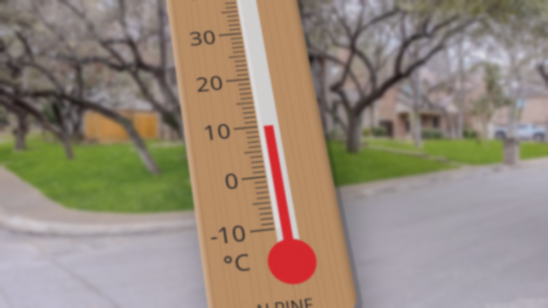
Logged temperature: 10 °C
